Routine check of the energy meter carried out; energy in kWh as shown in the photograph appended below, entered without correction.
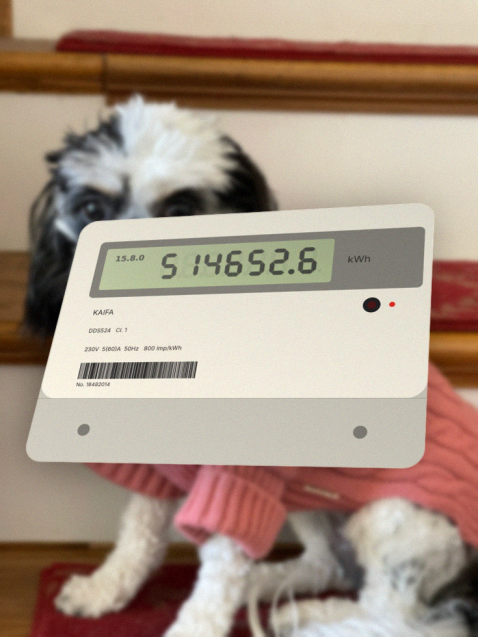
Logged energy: 514652.6 kWh
